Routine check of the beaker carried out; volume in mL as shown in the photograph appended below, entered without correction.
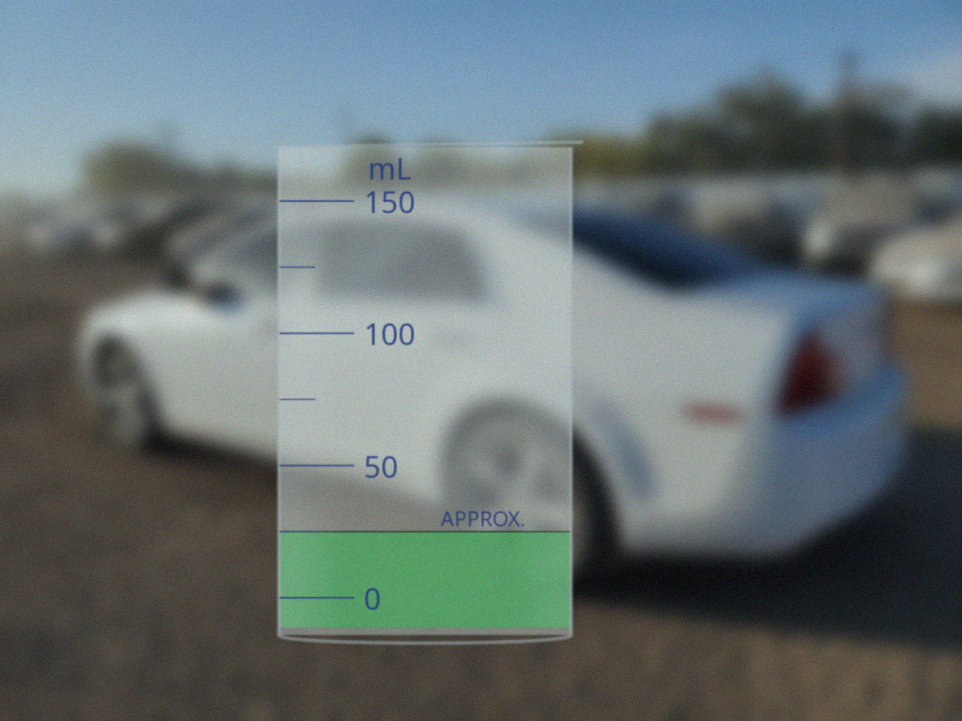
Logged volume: 25 mL
